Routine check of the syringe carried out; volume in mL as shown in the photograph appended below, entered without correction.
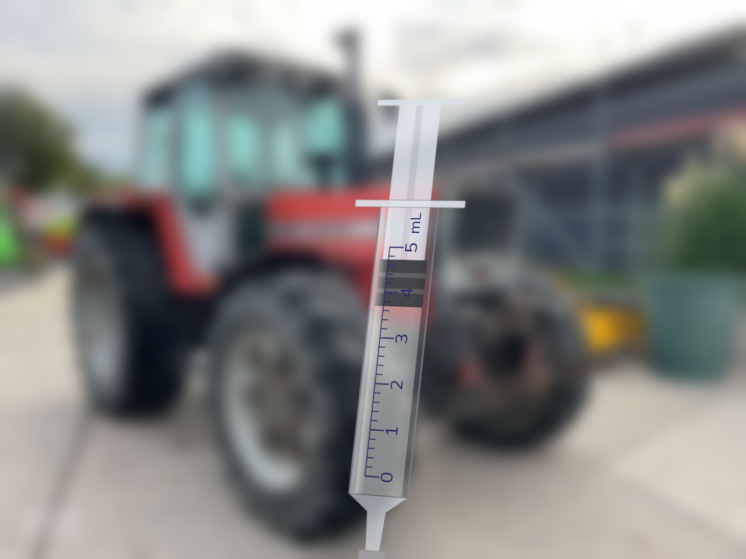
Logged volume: 3.7 mL
